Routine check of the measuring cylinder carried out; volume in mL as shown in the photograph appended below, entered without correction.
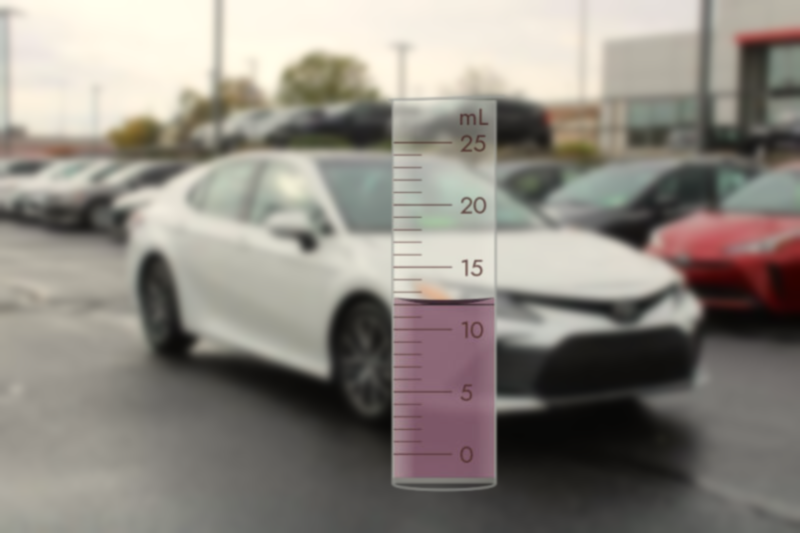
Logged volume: 12 mL
